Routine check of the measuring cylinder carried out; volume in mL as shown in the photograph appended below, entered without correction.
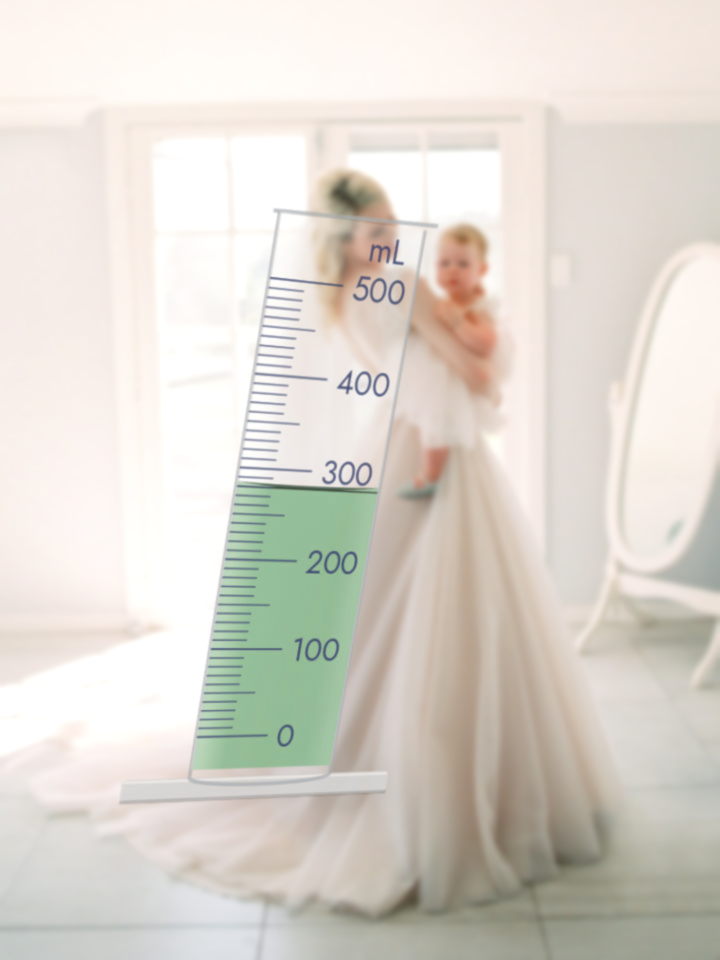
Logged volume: 280 mL
